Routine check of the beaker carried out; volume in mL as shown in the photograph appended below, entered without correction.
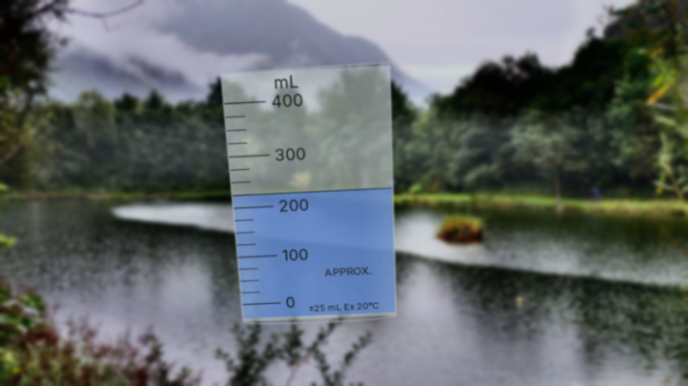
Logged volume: 225 mL
